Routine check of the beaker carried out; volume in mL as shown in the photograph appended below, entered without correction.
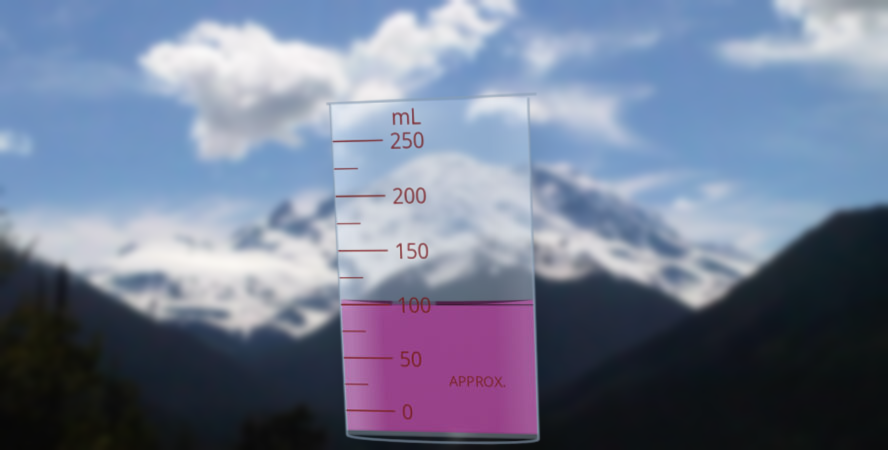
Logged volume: 100 mL
